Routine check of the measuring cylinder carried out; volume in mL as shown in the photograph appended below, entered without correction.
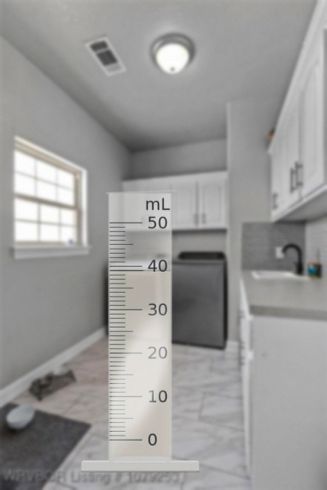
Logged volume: 39 mL
